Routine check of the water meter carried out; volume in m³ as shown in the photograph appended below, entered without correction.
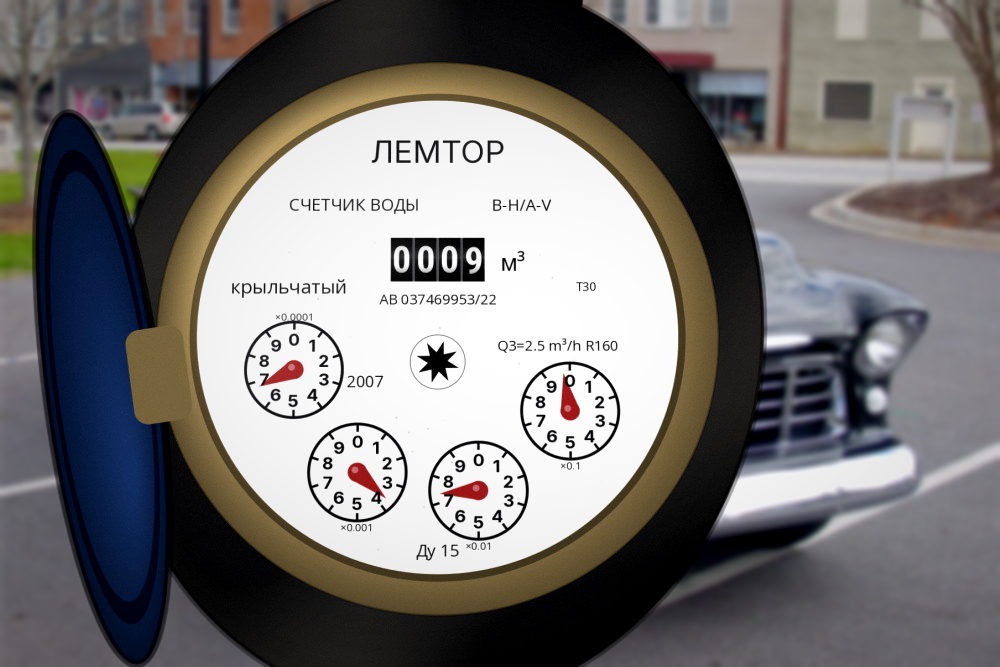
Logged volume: 8.9736 m³
